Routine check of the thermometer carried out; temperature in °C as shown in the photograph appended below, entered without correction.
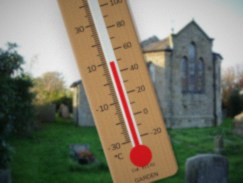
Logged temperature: 10 °C
